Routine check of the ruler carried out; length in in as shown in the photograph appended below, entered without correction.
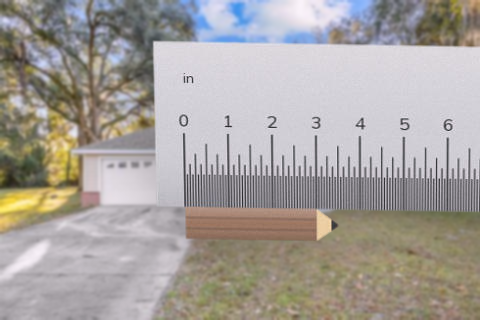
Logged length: 3.5 in
